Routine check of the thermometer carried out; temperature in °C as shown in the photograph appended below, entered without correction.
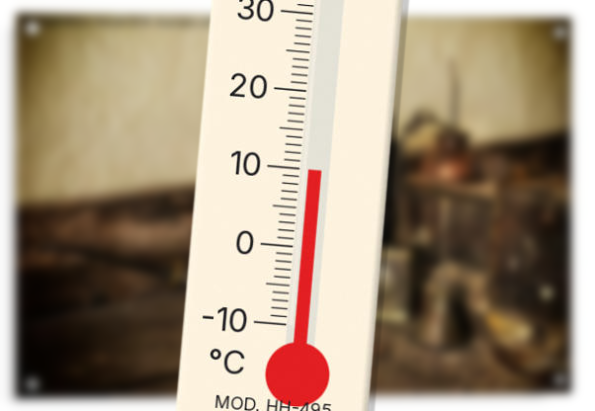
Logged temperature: 10 °C
